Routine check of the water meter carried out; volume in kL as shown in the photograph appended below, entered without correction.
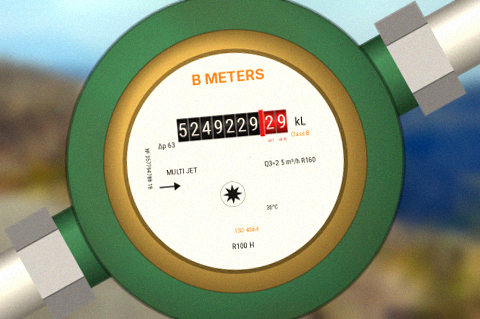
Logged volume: 5249229.29 kL
